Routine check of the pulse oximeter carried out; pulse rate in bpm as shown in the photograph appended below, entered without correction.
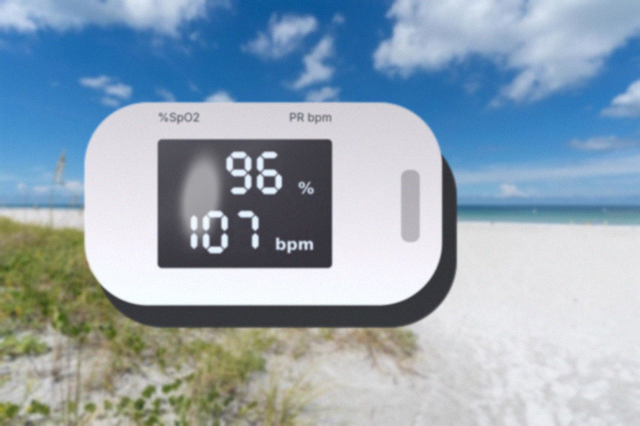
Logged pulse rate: 107 bpm
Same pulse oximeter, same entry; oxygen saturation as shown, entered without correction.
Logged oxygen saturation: 96 %
